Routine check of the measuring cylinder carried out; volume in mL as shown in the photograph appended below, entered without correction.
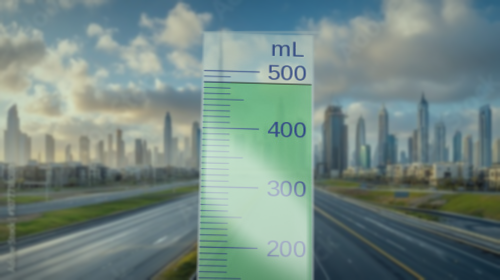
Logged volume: 480 mL
